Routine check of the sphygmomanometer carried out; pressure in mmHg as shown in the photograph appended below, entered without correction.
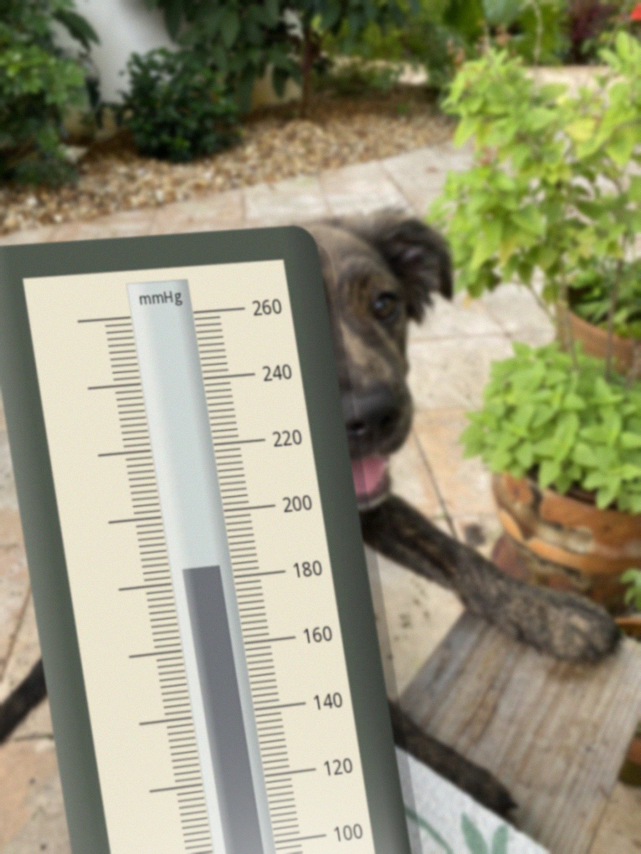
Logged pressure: 184 mmHg
